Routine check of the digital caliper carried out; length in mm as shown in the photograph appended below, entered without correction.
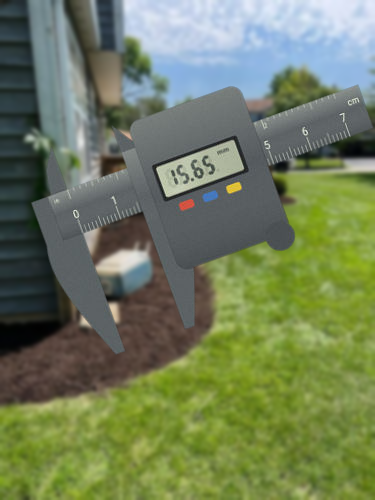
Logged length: 15.65 mm
